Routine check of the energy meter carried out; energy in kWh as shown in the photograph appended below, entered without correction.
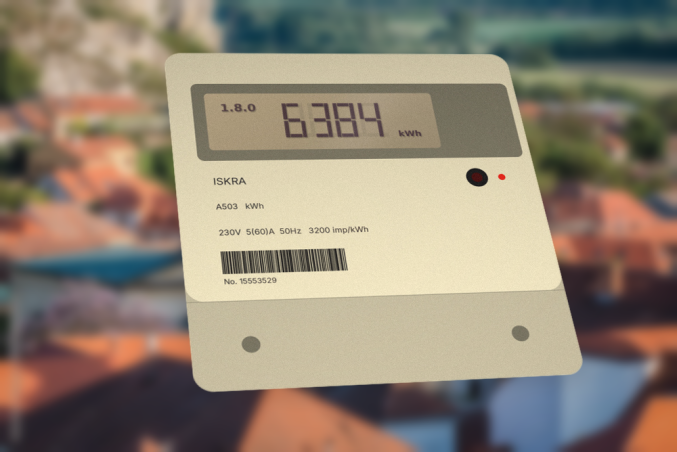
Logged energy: 6384 kWh
